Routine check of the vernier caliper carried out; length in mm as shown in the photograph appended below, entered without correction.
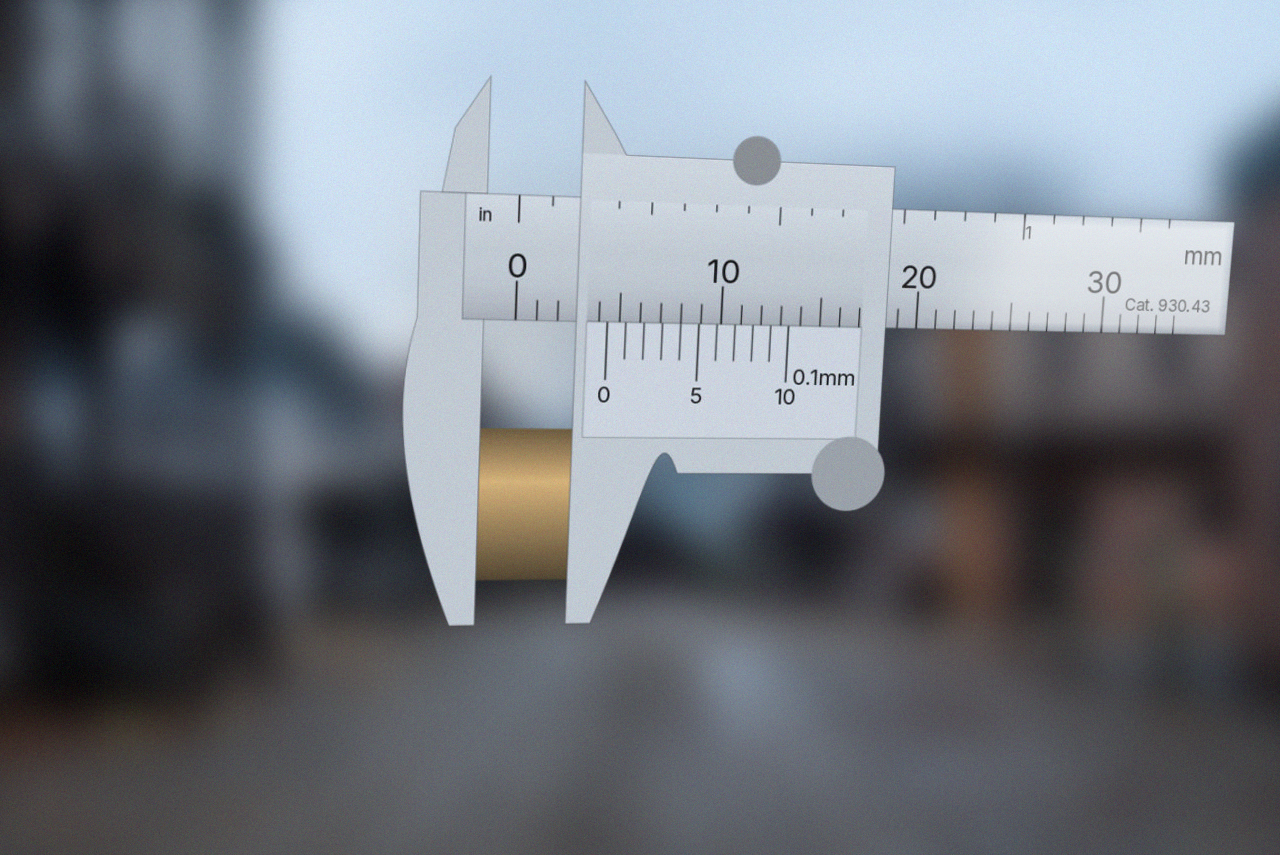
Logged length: 4.4 mm
